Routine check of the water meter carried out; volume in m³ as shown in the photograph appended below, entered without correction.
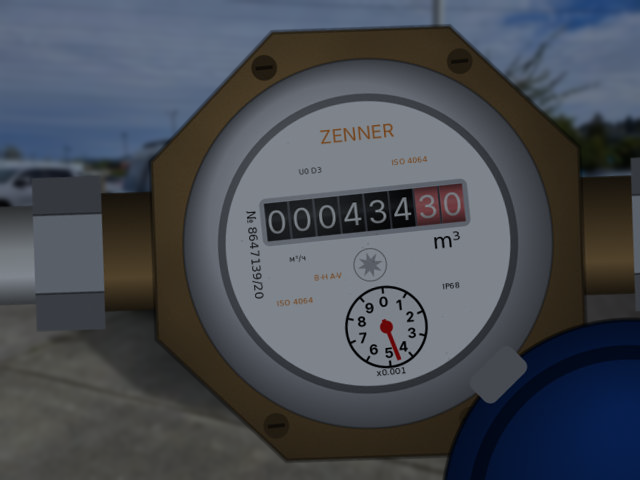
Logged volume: 434.304 m³
